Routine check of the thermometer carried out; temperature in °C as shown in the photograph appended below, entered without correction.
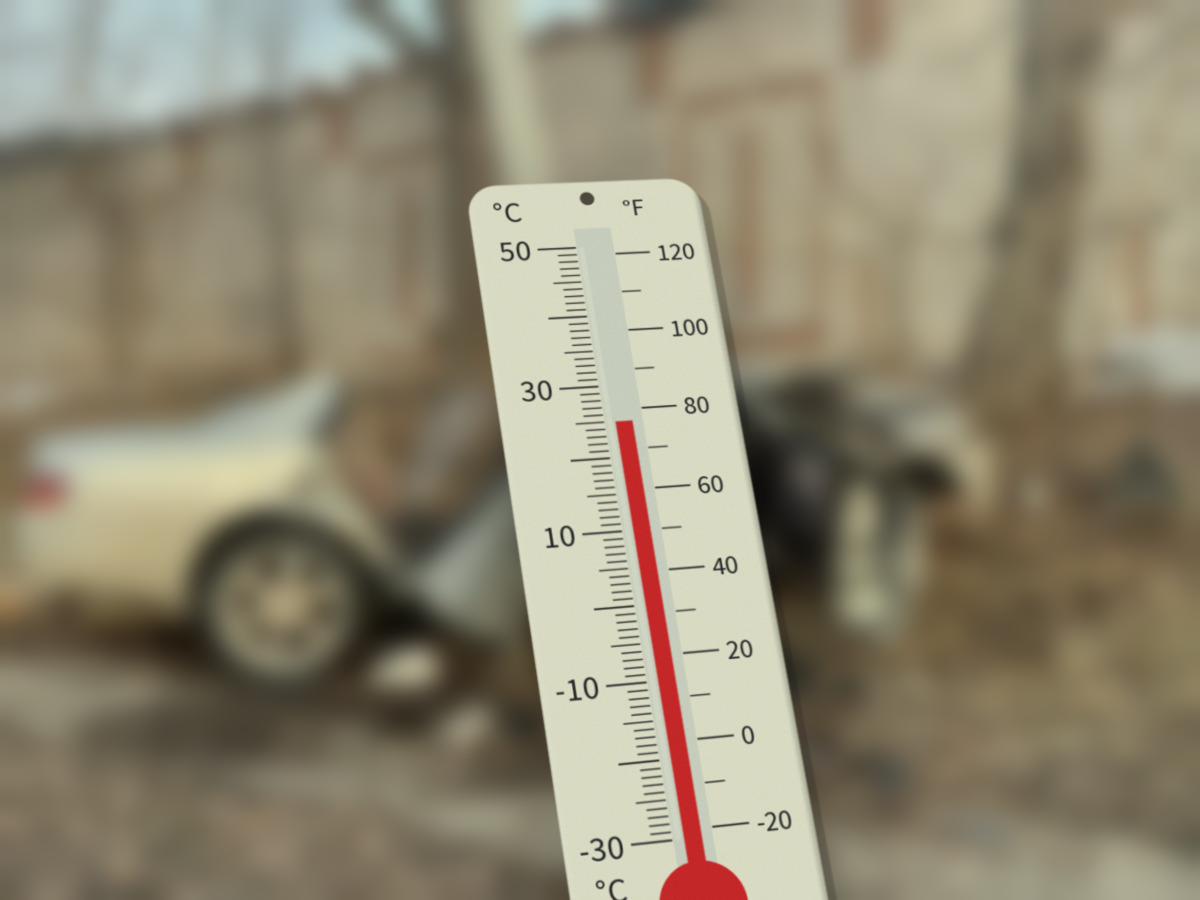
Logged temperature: 25 °C
